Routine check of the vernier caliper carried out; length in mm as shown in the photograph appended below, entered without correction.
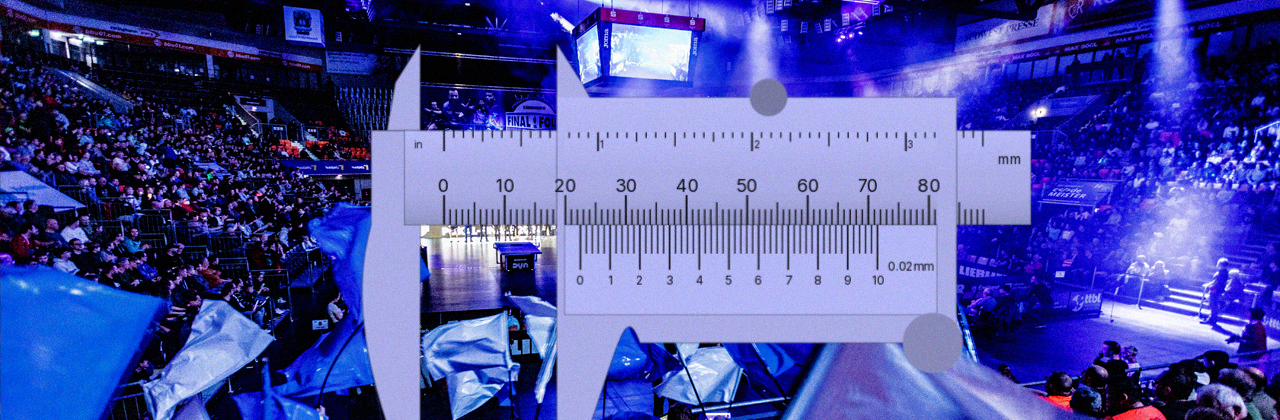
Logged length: 22.5 mm
